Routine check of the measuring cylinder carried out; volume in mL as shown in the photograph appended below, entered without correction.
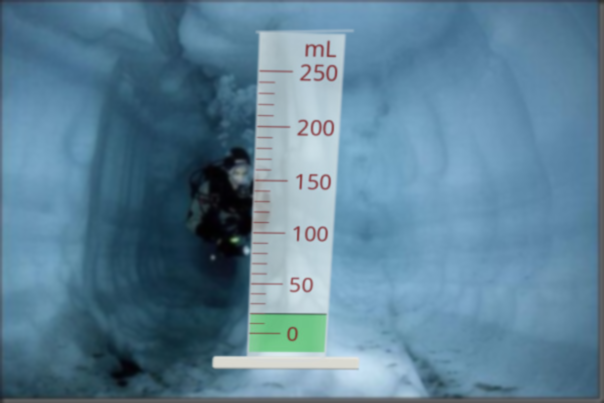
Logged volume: 20 mL
